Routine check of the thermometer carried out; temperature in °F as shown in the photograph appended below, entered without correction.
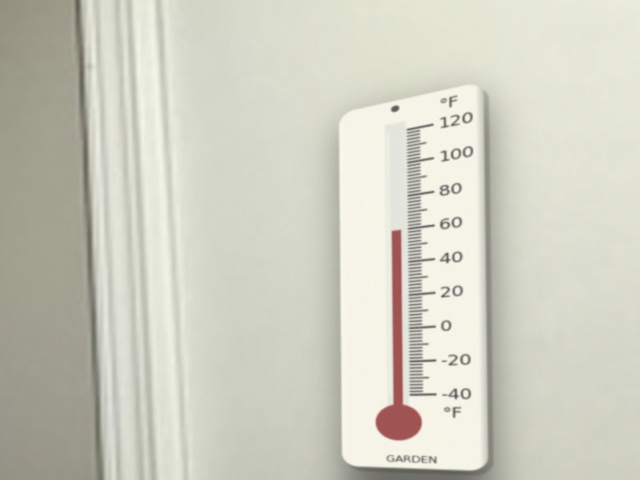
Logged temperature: 60 °F
